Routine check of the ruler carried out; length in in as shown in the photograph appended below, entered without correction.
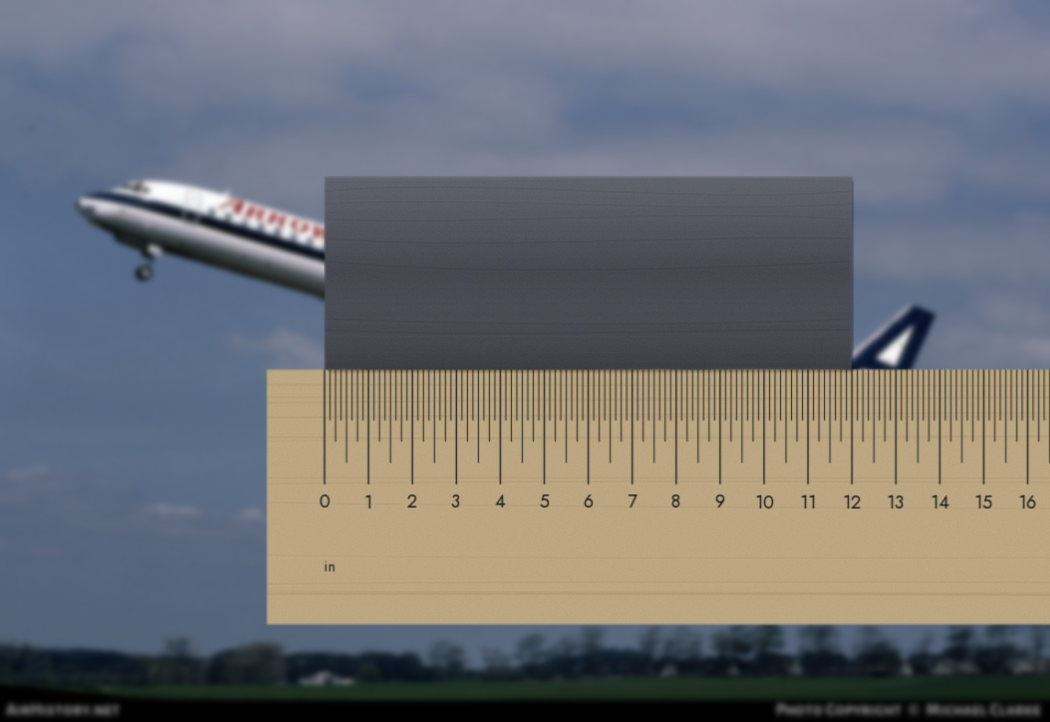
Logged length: 12 in
